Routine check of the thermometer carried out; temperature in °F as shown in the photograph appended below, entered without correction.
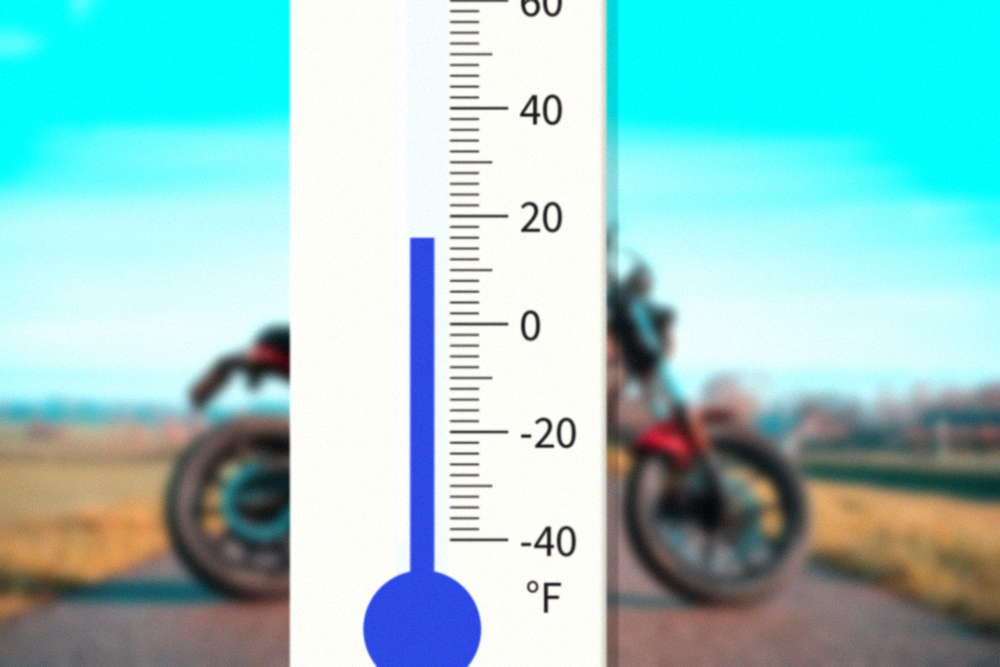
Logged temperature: 16 °F
